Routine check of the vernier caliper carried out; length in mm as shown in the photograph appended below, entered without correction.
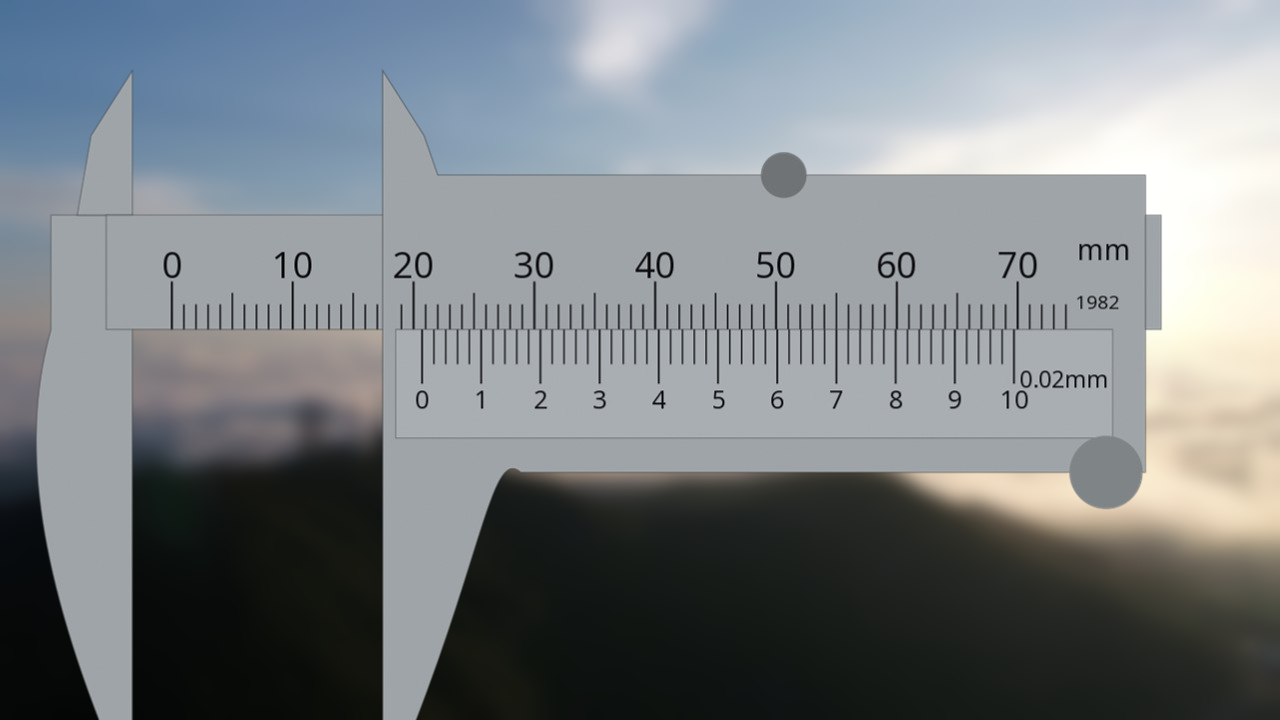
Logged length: 20.7 mm
